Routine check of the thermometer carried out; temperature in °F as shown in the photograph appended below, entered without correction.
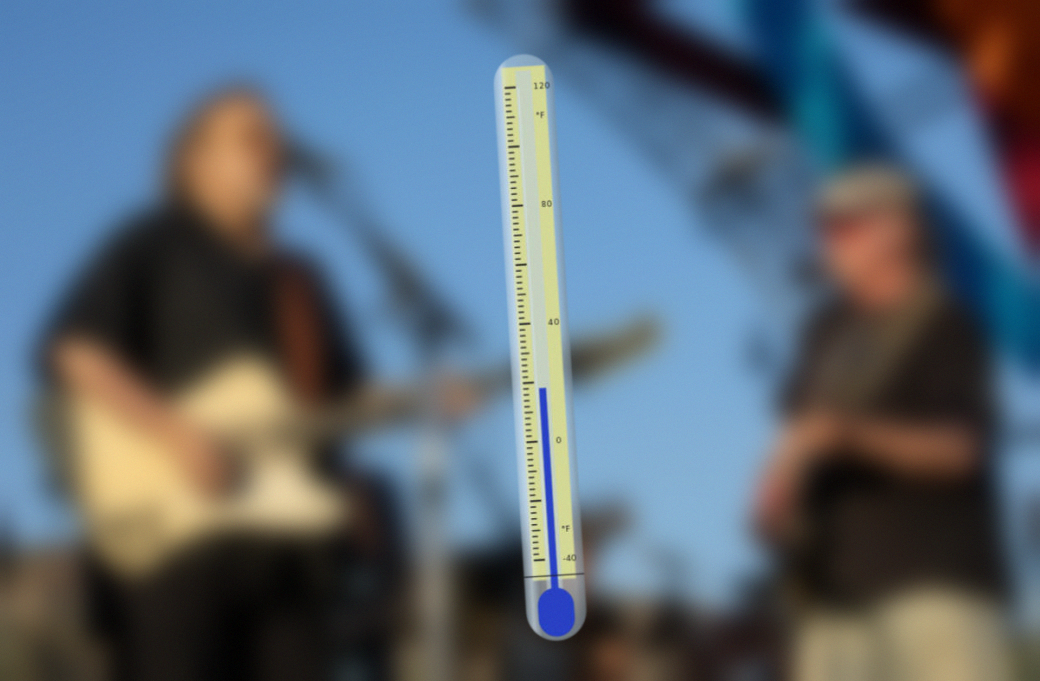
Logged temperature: 18 °F
